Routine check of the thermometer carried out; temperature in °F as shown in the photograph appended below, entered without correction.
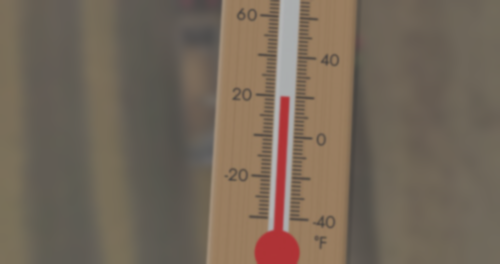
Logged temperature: 20 °F
